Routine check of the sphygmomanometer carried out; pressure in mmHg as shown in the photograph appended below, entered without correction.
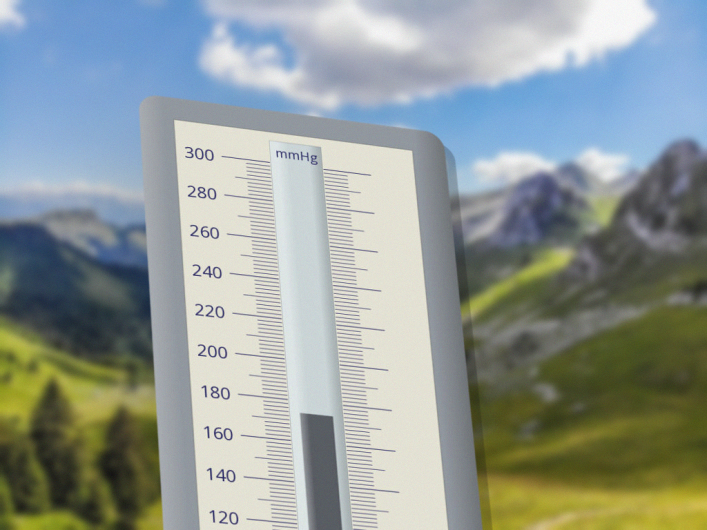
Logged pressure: 174 mmHg
